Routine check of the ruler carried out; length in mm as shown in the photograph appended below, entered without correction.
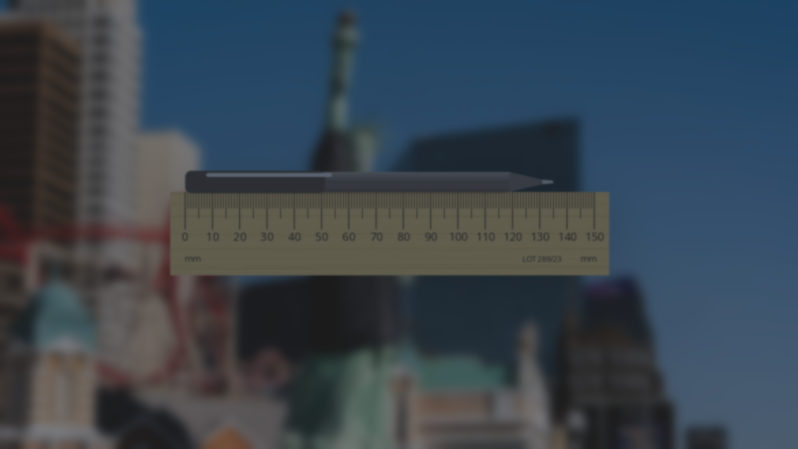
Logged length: 135 mm
